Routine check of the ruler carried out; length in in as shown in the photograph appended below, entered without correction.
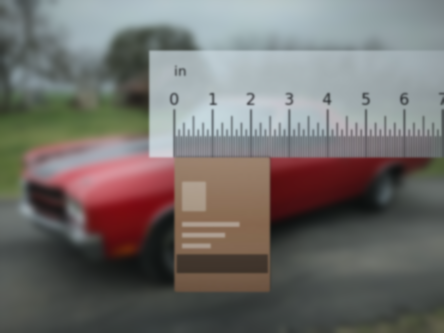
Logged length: 2.5 in
